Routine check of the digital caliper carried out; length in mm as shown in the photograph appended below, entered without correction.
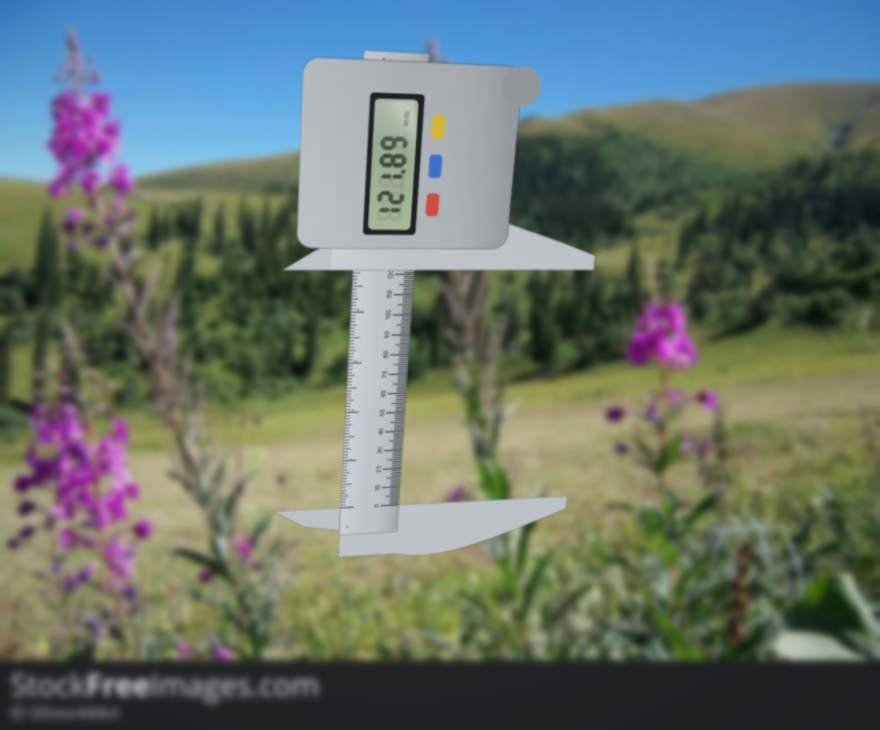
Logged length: 121.89 mm
